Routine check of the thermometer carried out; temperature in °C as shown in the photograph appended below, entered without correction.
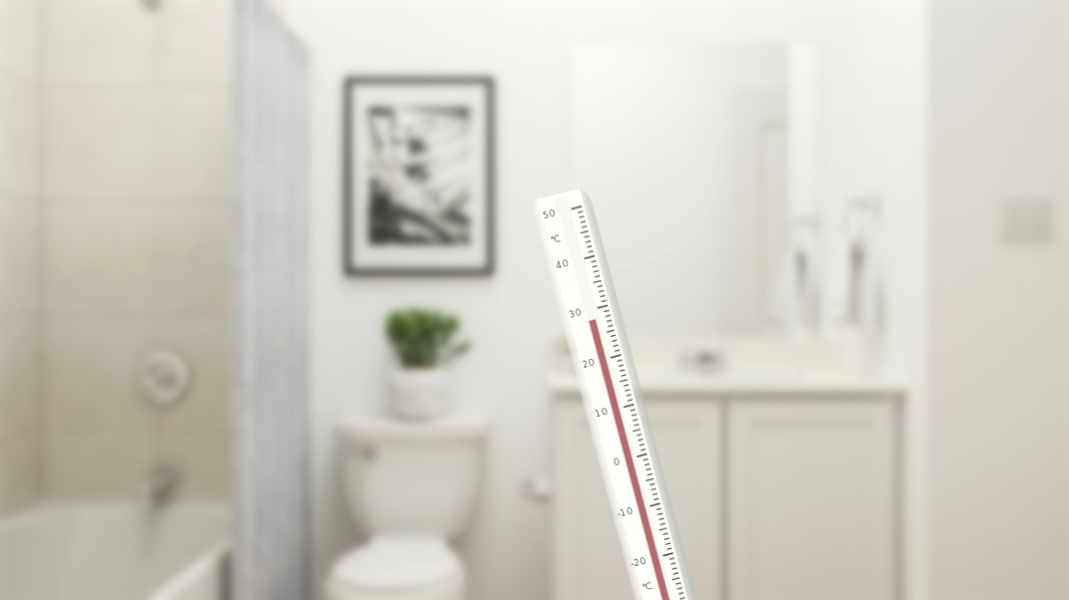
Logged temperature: 28 °C
